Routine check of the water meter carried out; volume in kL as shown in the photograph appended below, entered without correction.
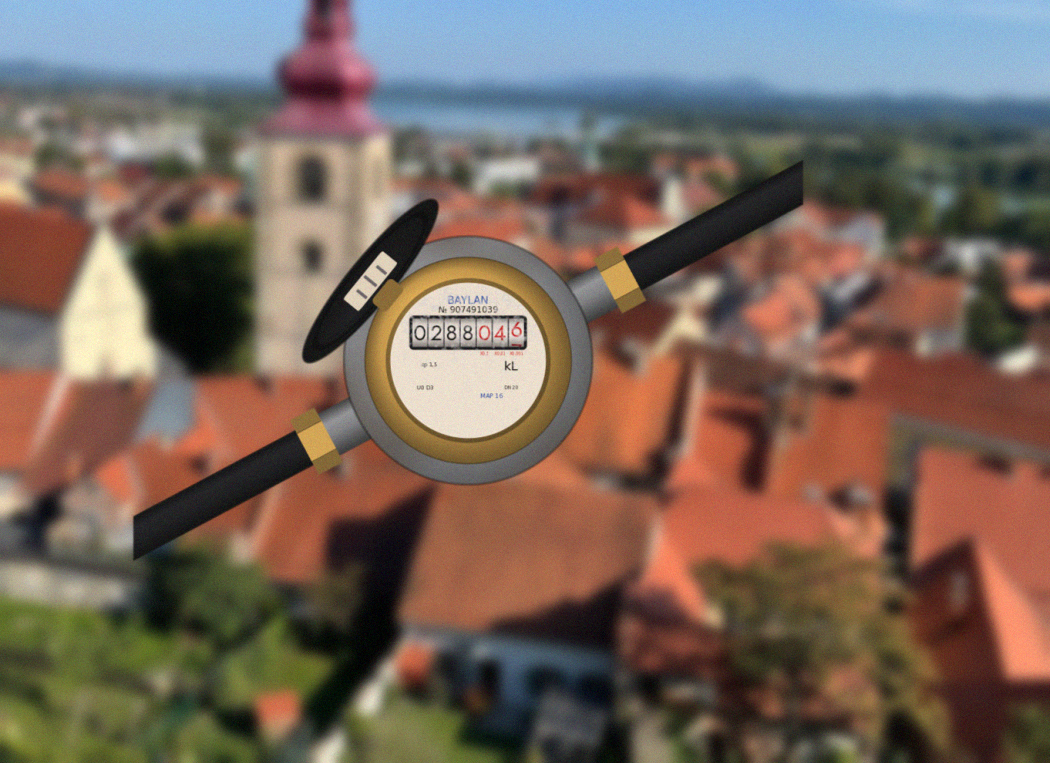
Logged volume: 288.046 kL
